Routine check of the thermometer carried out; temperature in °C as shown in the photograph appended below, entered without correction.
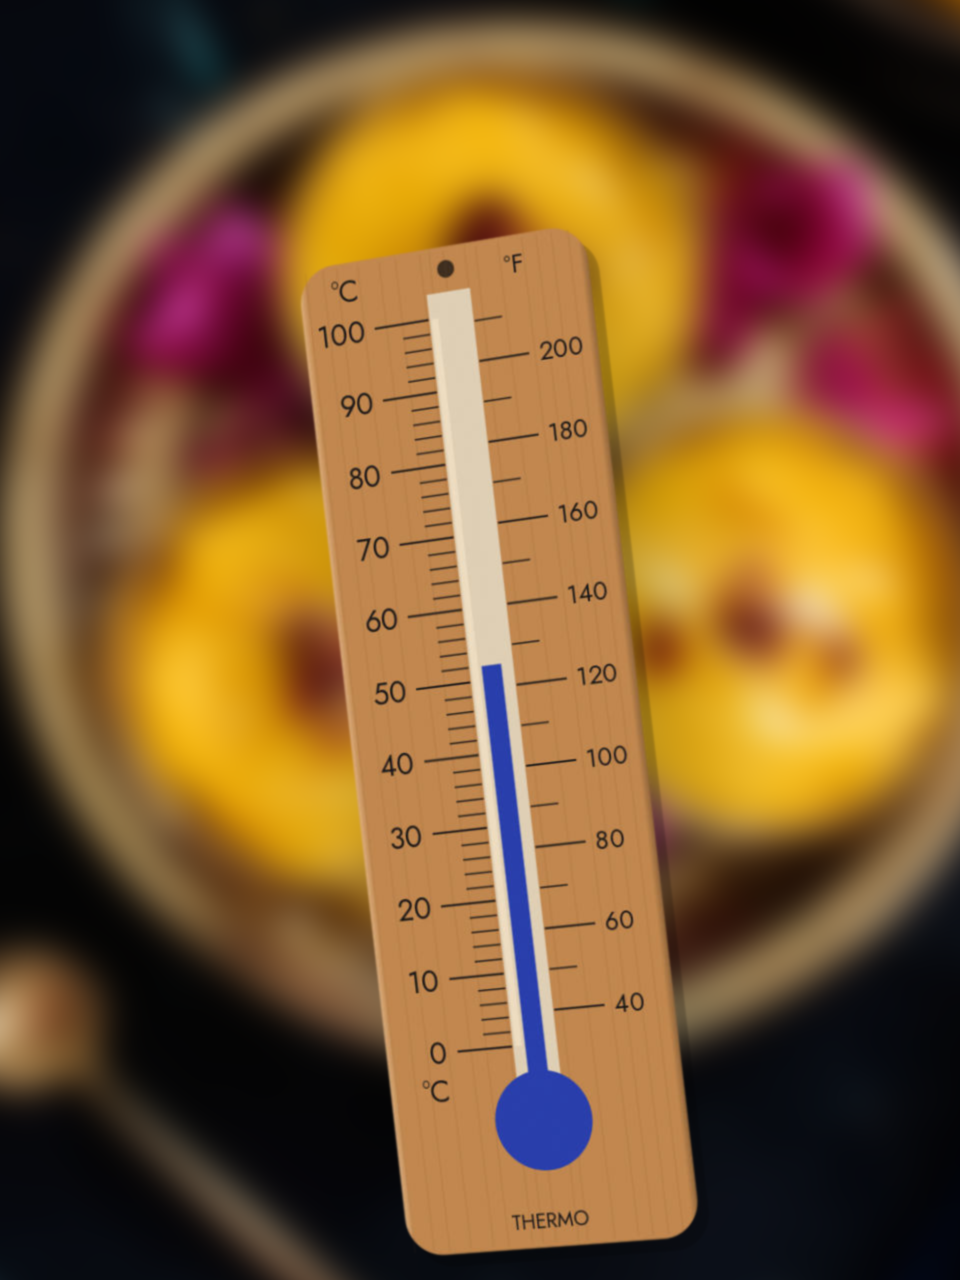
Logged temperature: 52 °C
